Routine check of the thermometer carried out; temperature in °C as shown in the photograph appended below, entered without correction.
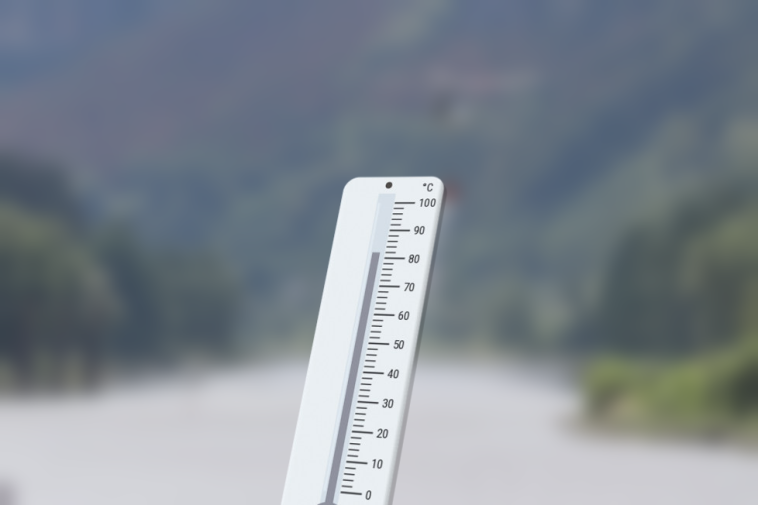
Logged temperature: 82 °C
